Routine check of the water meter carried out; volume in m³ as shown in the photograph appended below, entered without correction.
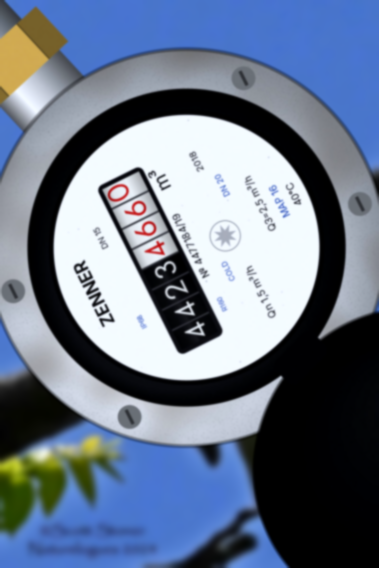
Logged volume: 4423.4660 m³
